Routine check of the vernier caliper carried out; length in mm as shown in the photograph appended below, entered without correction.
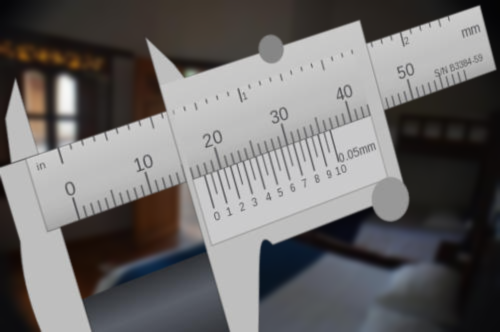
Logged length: 17.6 mm
